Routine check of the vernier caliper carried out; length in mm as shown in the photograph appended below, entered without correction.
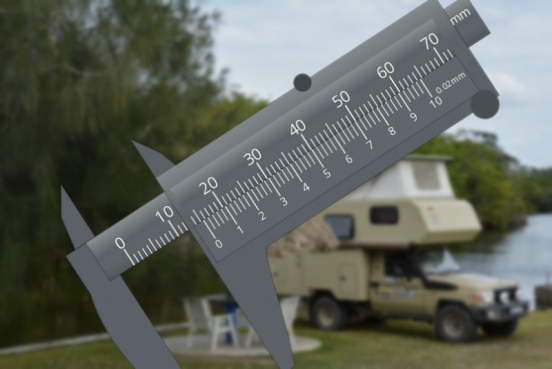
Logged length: 15.6 mm
